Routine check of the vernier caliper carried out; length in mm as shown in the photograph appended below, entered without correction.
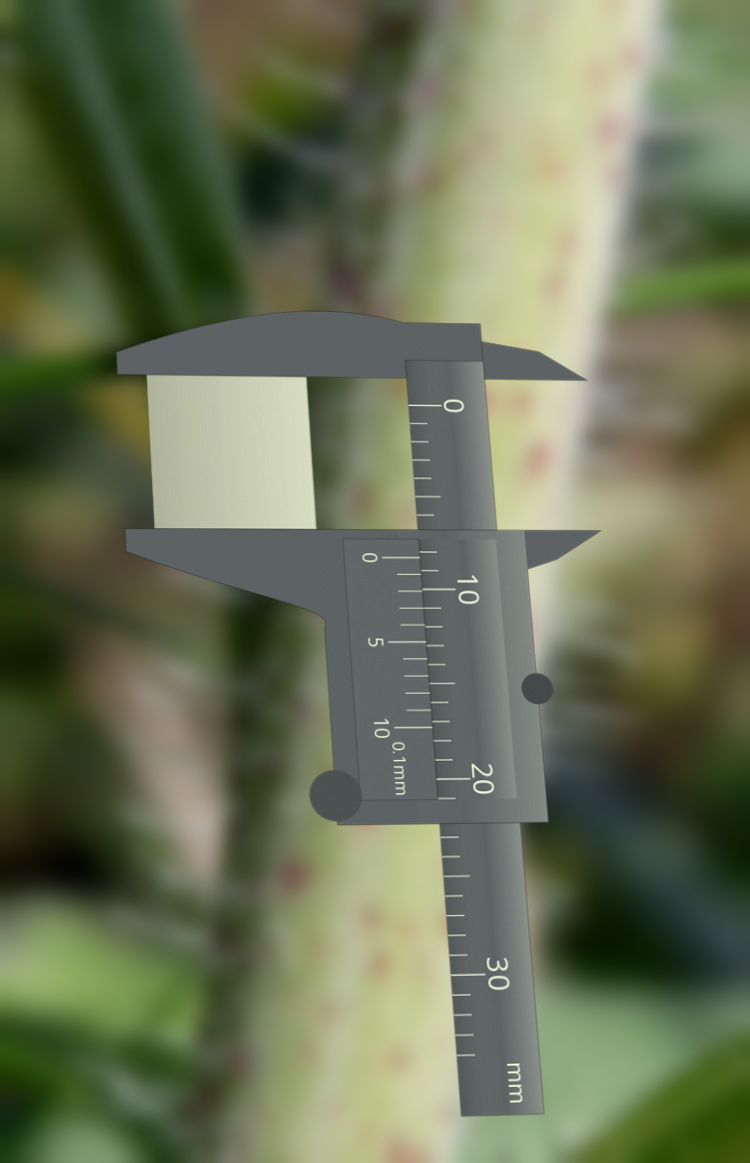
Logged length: 8.3 mm
